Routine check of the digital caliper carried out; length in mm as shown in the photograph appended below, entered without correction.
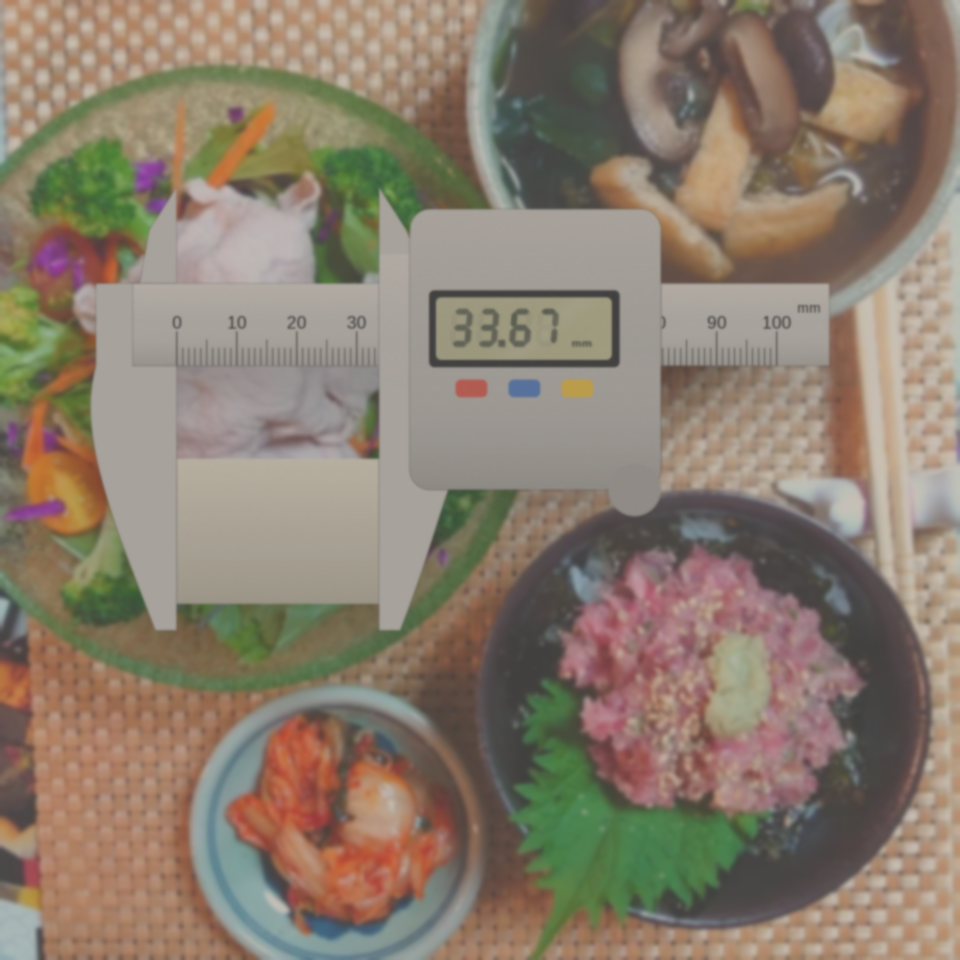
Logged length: 33.67 mm
